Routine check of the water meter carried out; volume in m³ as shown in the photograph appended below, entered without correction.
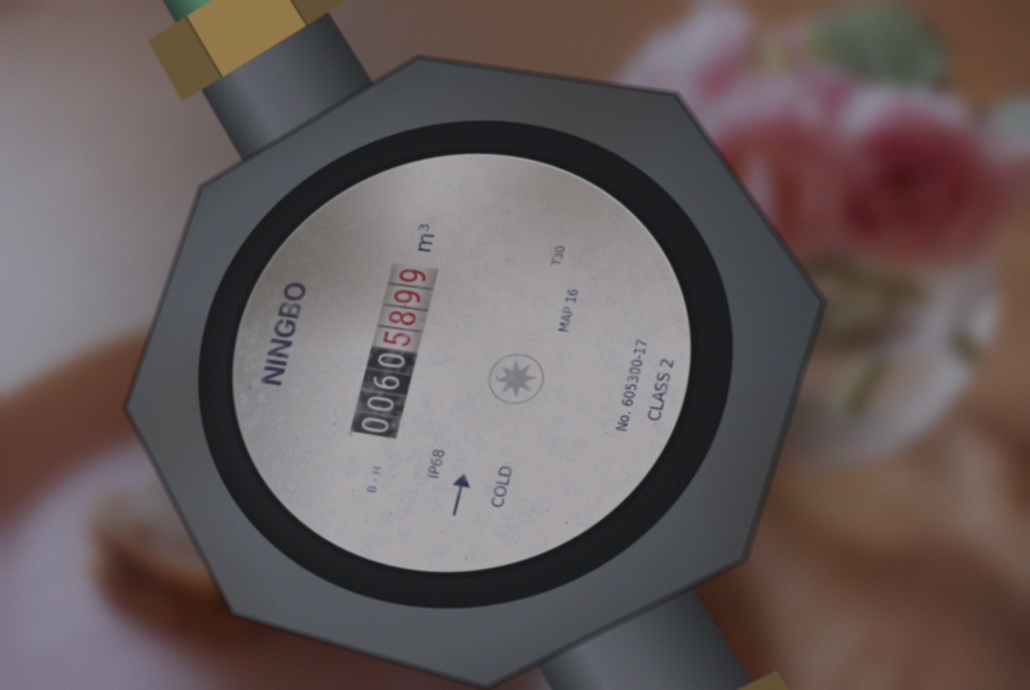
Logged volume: 60.5899 m³
